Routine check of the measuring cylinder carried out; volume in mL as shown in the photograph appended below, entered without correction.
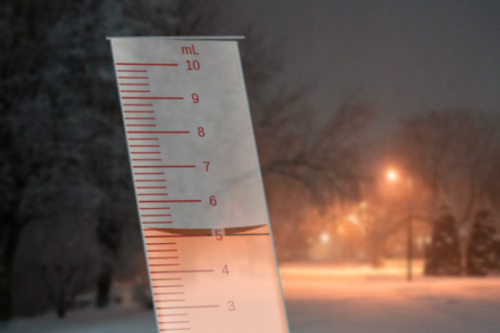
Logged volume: 5 mL
